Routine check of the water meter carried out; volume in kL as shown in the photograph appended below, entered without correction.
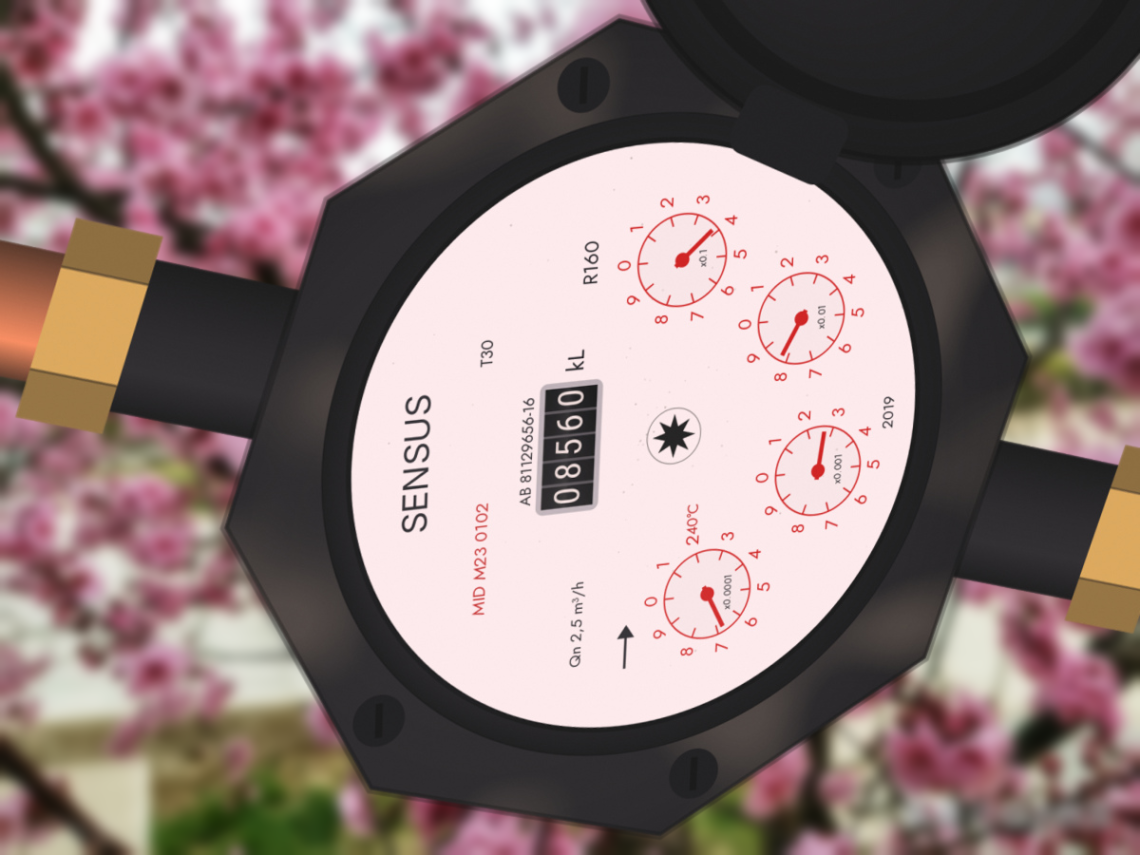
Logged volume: 8560.3826 kL
